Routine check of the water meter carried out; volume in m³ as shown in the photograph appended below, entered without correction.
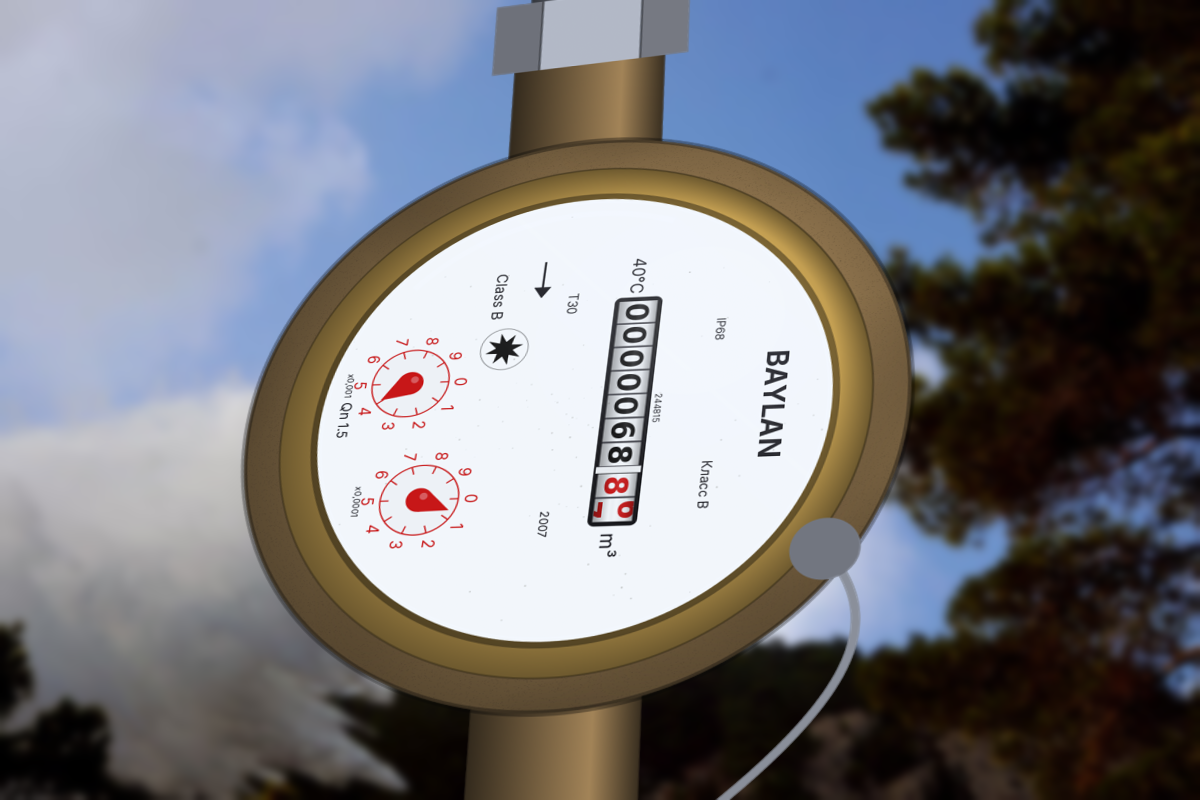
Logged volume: 68.8640 m³
